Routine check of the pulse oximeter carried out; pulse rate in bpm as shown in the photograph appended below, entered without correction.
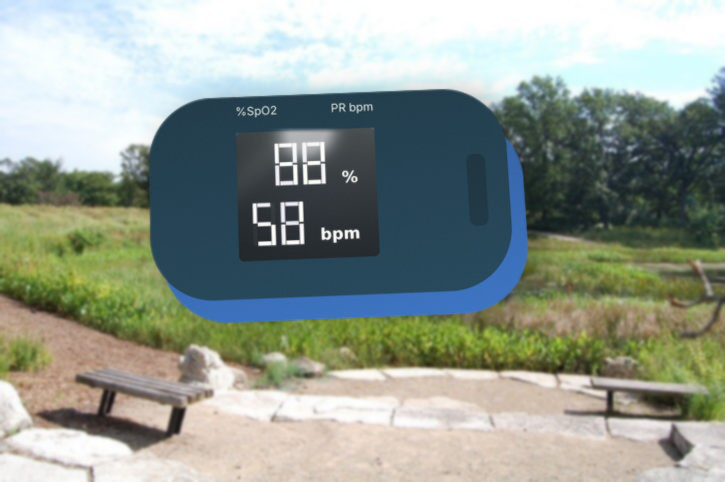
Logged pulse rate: 58 bpm
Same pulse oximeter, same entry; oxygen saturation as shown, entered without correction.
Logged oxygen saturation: 88 %
